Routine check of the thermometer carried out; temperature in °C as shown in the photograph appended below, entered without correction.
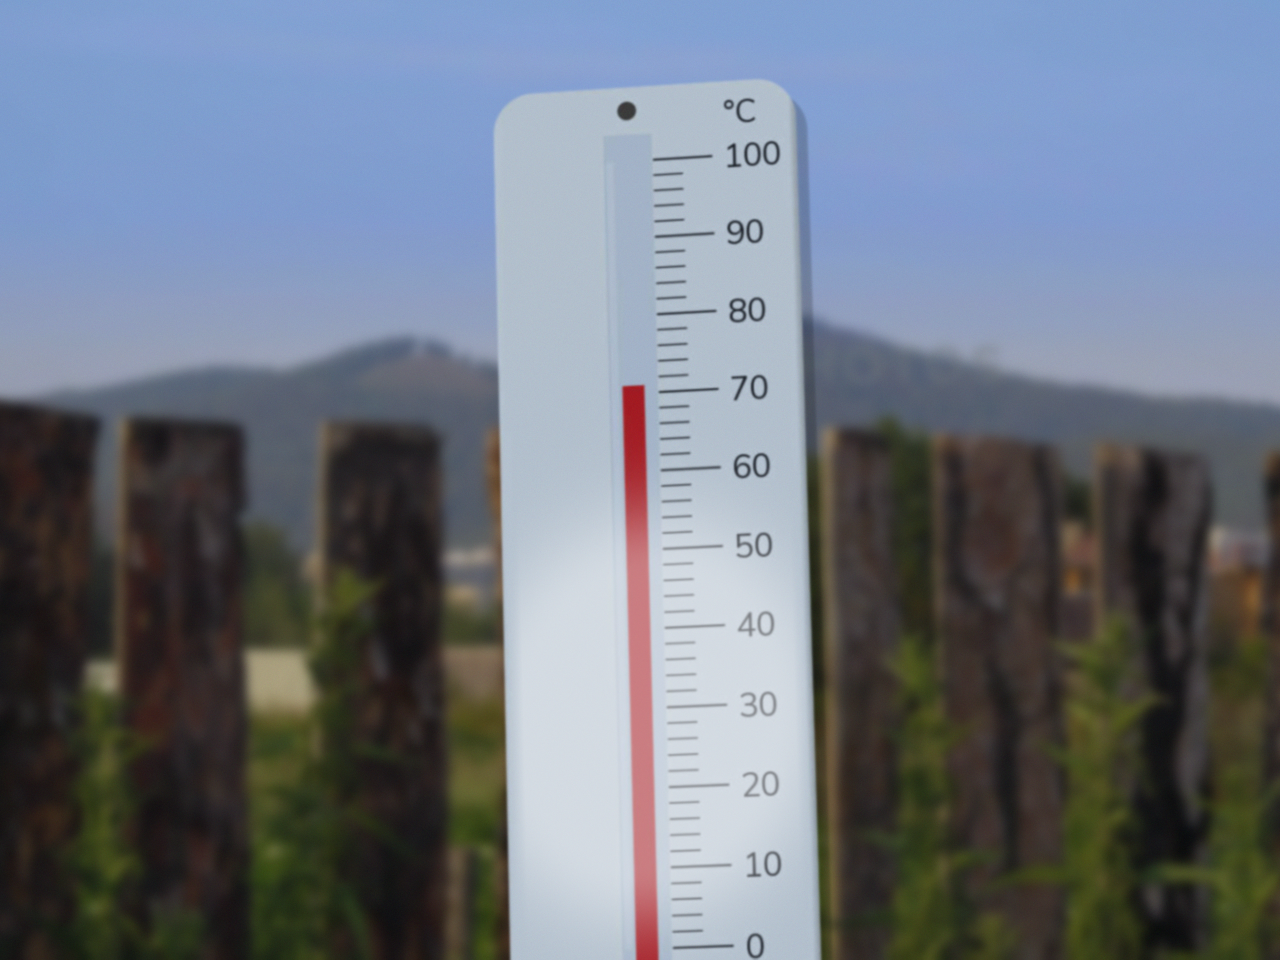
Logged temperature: 71 °C
